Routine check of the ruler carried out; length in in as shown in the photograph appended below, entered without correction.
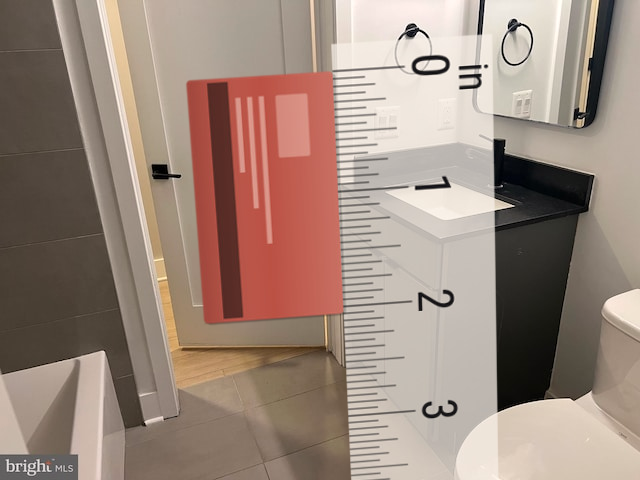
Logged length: 2.0625 in
